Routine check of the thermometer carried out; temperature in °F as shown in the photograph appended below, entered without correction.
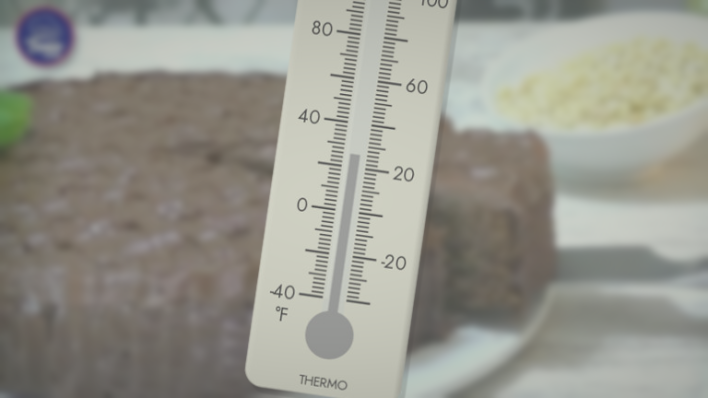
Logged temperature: 26 °F
